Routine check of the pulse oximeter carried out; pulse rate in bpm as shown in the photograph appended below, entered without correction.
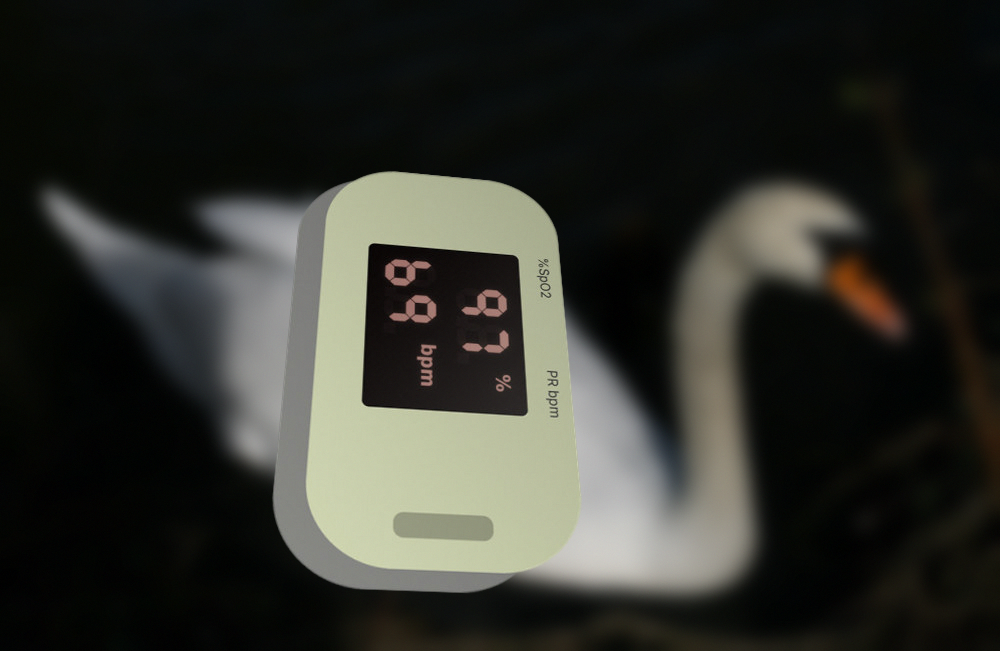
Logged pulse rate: 69 bpm
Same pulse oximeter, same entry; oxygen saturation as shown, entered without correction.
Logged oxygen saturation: 97 %
